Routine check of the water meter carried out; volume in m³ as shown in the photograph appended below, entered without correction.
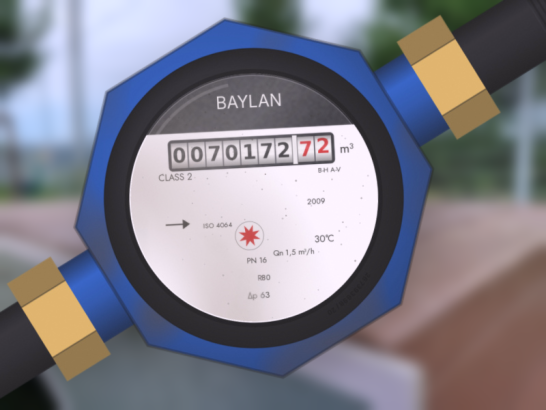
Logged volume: 70172.72 m³
